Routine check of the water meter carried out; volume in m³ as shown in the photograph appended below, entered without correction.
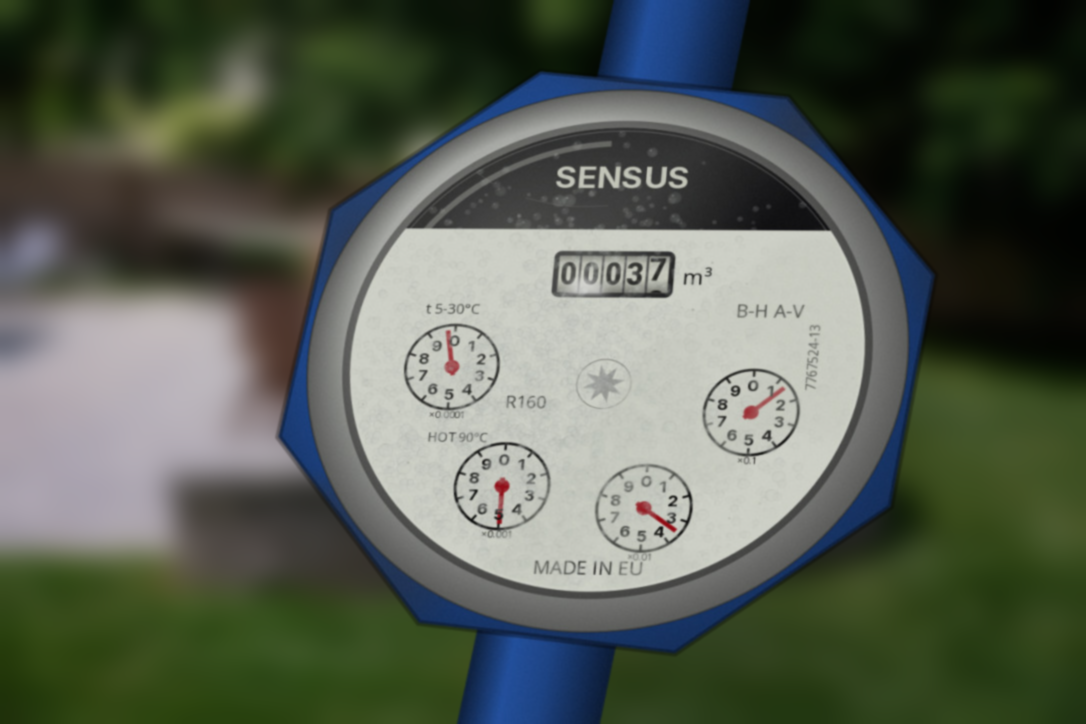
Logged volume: 37.1349 m³
